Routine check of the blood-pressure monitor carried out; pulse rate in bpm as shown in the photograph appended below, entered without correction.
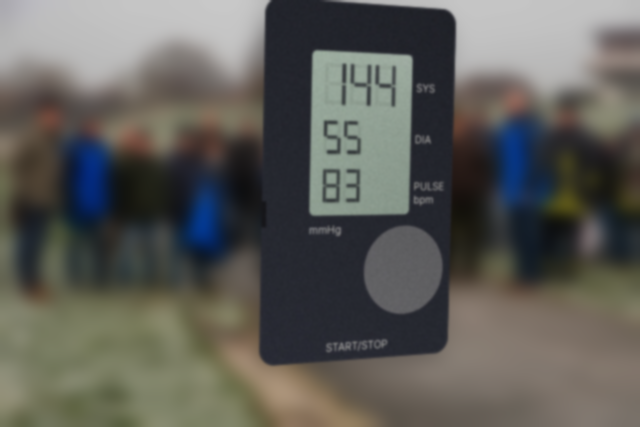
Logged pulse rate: 83 bpm
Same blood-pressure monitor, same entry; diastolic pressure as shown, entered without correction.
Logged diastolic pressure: 55 mmHg
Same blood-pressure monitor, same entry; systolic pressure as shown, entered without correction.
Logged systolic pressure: 144 mmHg
